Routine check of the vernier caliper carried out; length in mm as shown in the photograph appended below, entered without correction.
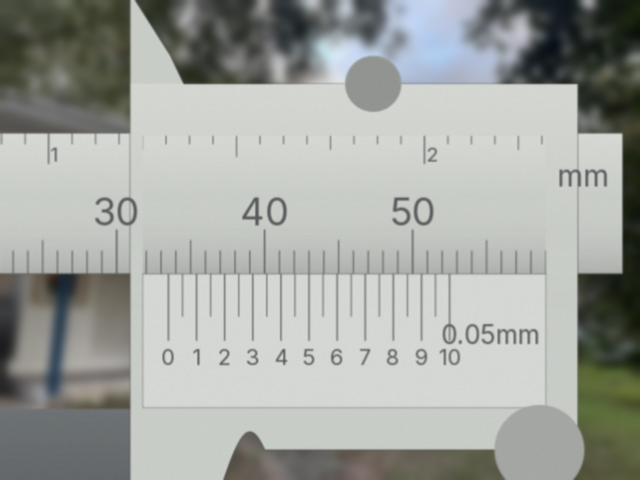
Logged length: 33.5 mm
